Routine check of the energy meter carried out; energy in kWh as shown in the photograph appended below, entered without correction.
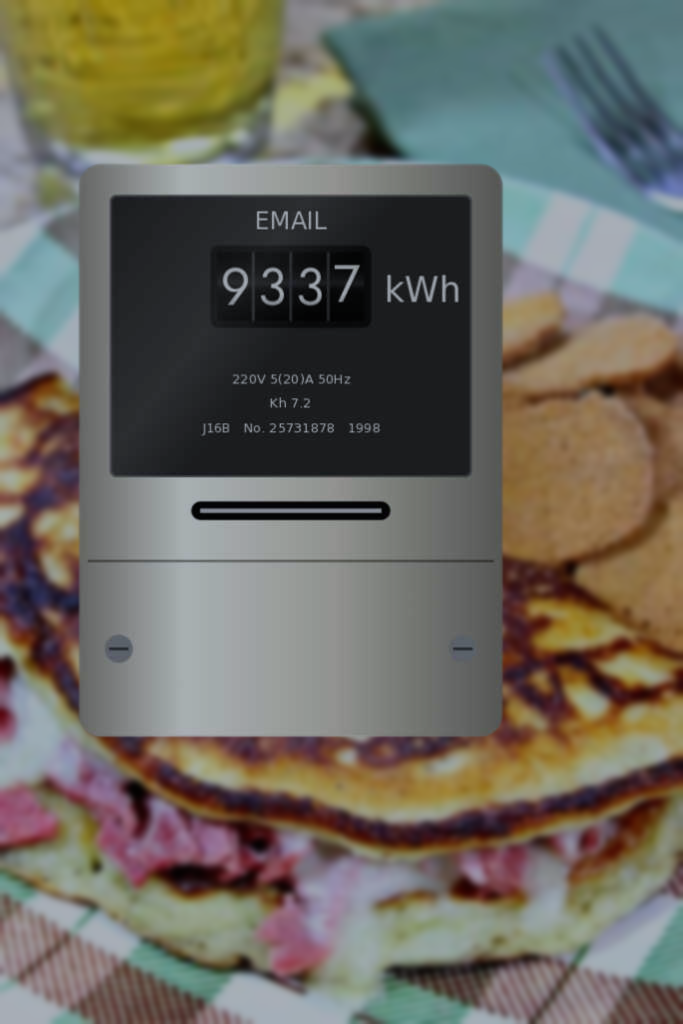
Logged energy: 9337 kWh
